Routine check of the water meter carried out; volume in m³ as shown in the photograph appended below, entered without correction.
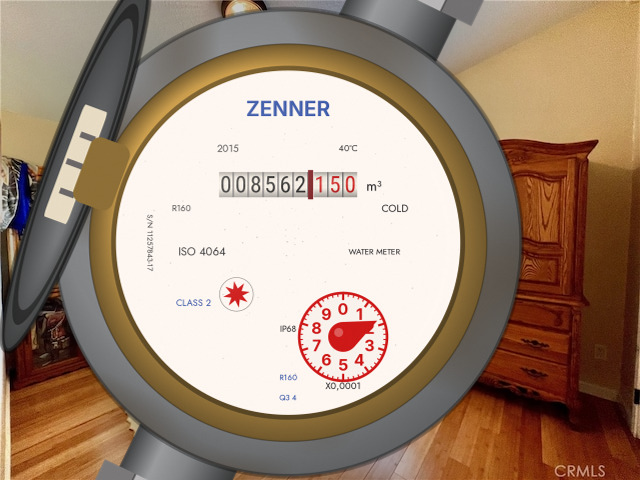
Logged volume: 8562.1501 m³
